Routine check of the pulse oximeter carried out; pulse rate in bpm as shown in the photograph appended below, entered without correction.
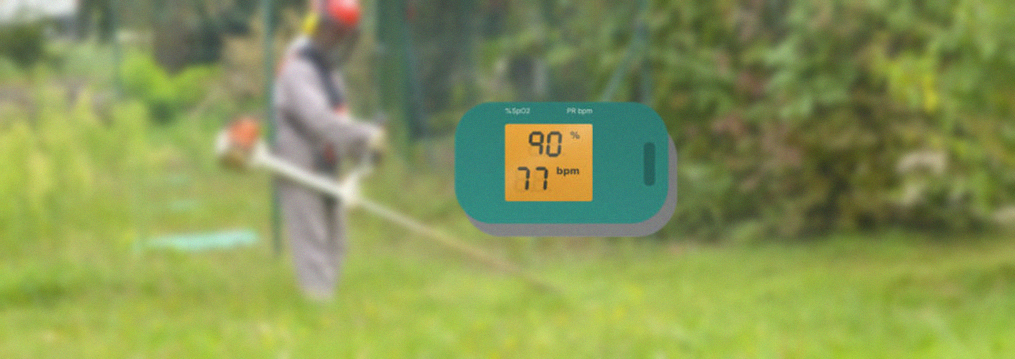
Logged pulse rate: 77 bpm
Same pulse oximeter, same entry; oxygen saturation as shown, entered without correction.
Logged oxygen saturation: 90 %
